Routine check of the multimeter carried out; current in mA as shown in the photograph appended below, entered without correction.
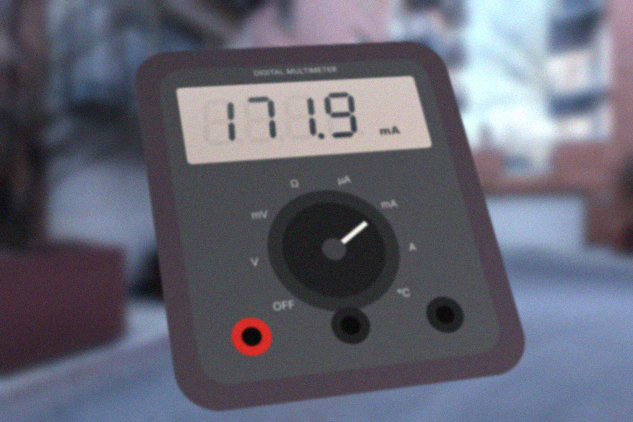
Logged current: 171.9 mA
